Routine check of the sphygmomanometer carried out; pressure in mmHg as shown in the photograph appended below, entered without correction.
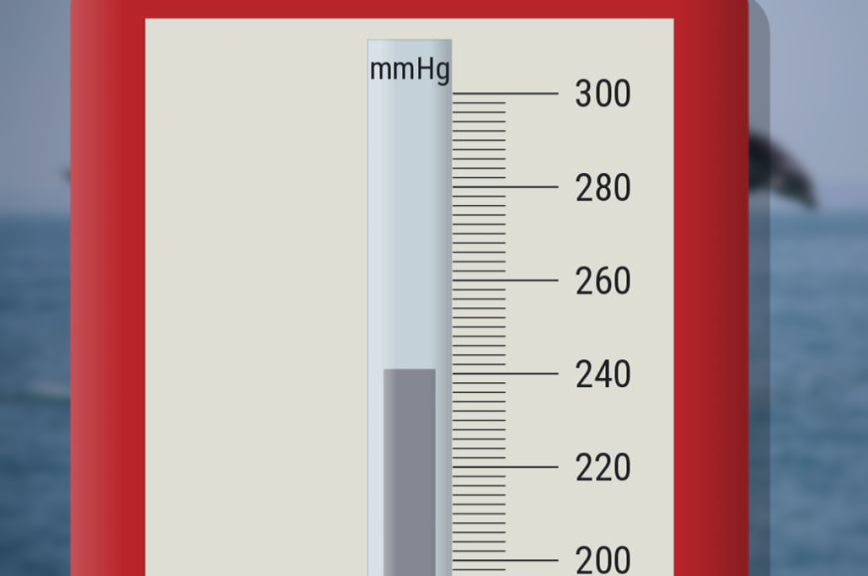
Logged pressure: 241 mmHg
